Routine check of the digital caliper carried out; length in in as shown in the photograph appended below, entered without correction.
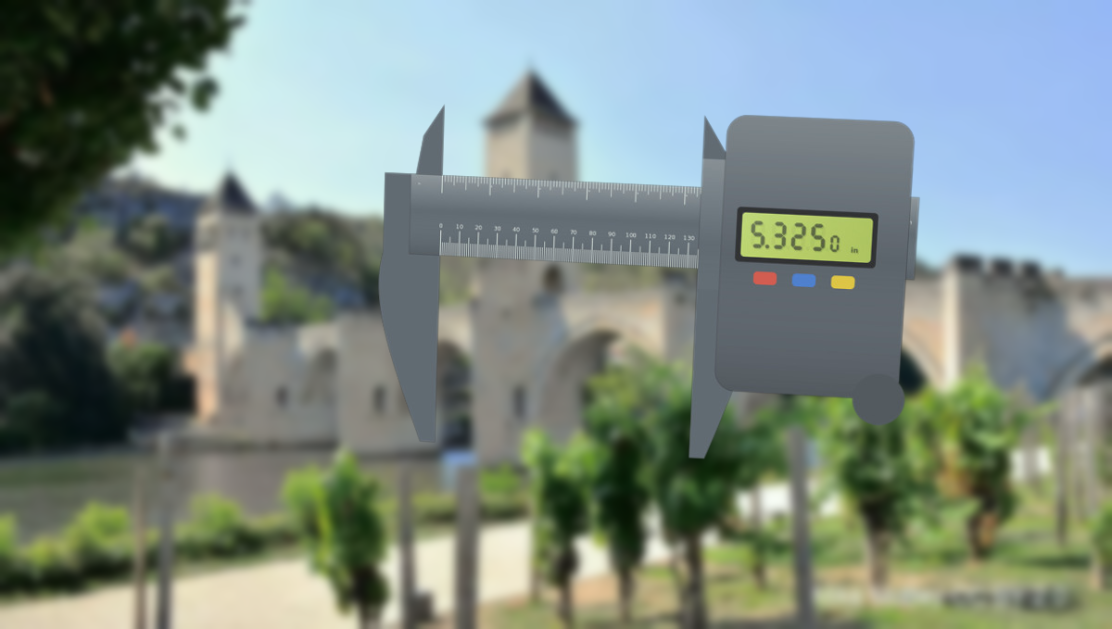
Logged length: 5.3250 in
